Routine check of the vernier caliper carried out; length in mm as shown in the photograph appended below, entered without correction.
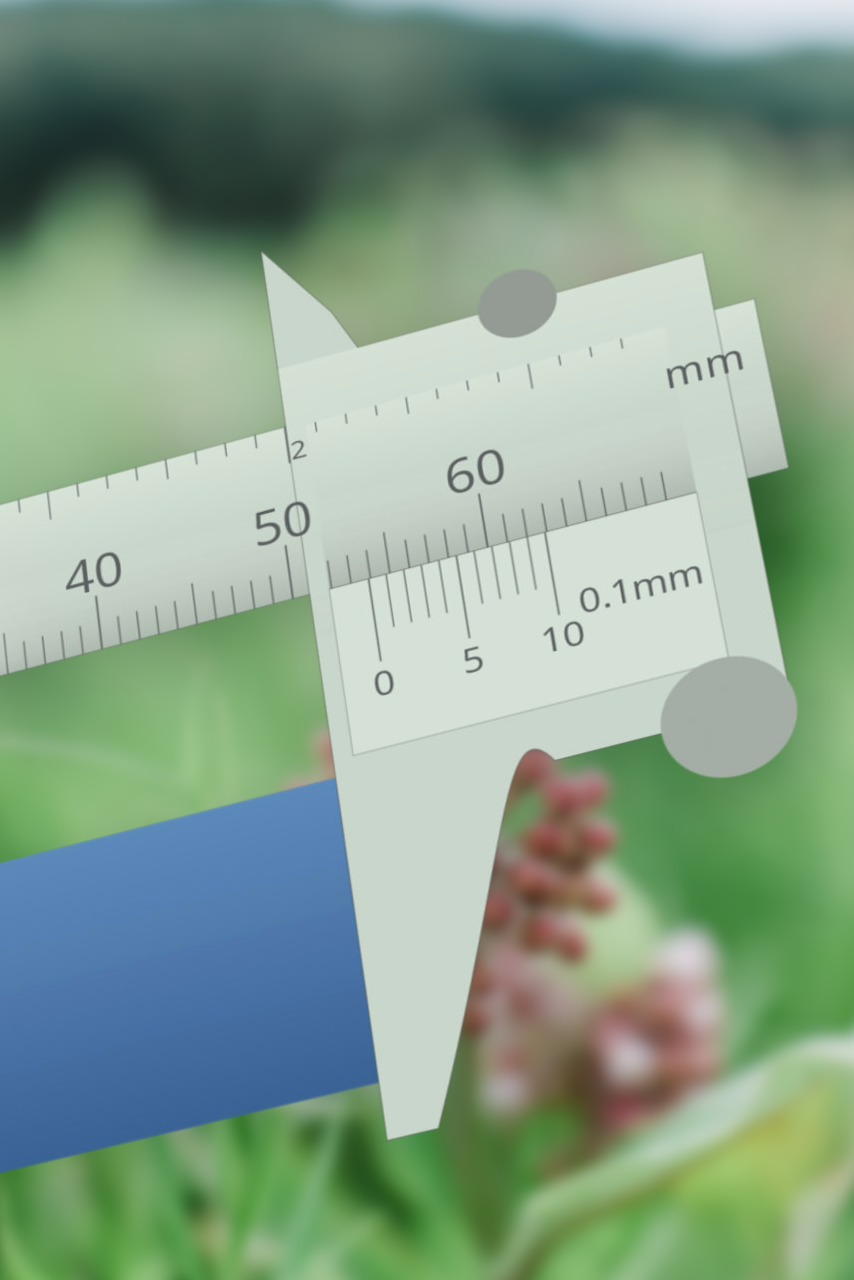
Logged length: 53.9 mm
